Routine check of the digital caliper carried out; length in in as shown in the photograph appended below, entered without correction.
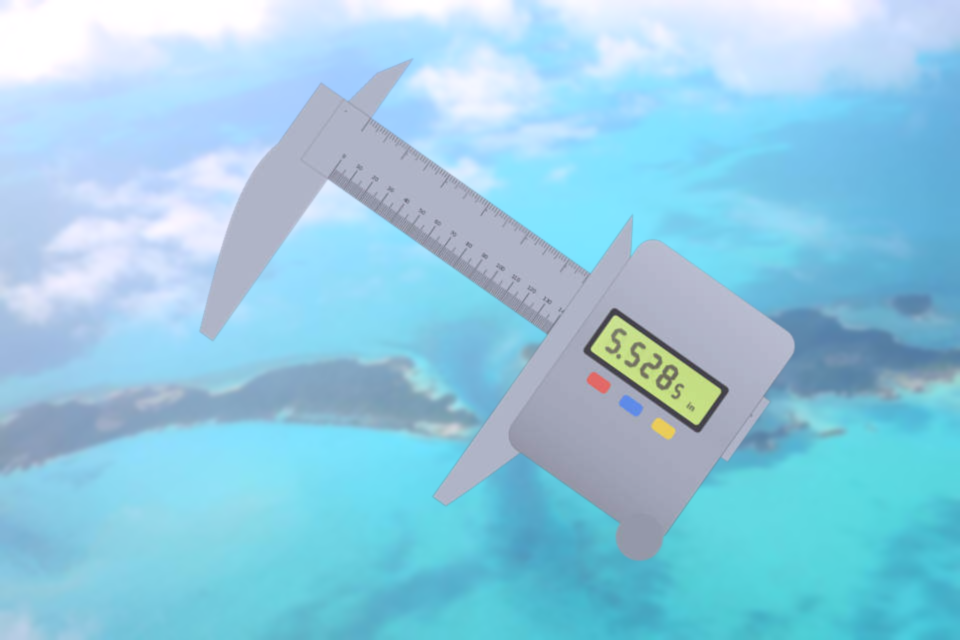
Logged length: 5.5285 in
